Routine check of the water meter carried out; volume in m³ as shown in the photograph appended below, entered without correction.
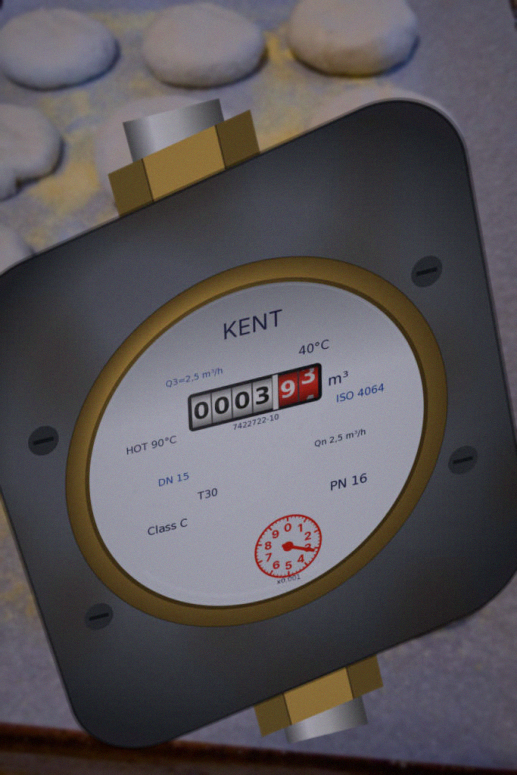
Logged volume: 3.933 m³
